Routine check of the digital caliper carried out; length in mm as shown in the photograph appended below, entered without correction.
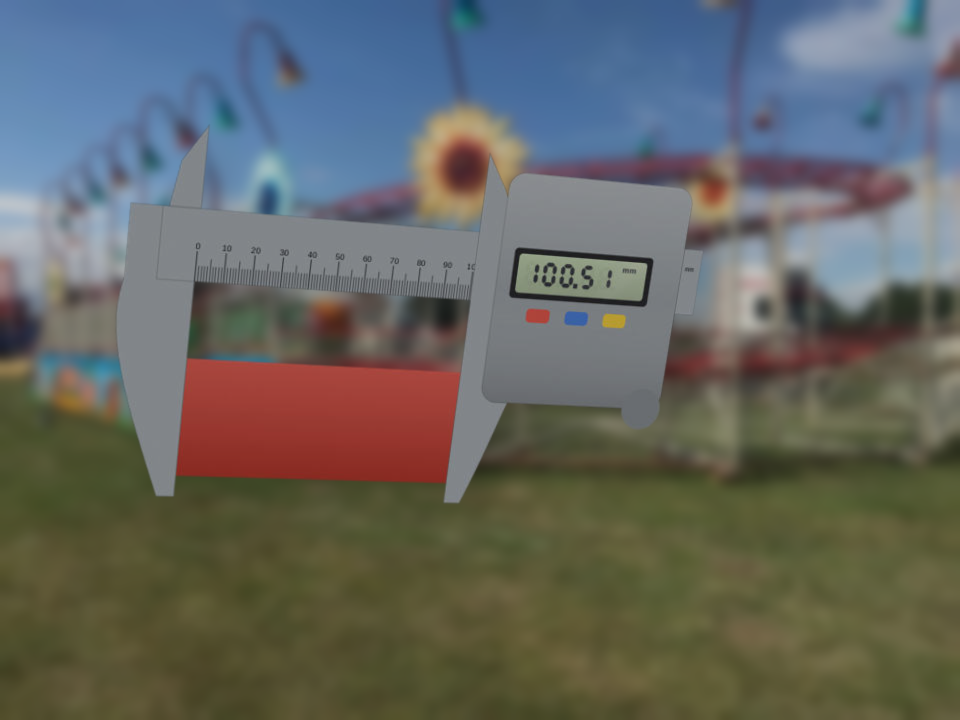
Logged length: 100.51 mm
